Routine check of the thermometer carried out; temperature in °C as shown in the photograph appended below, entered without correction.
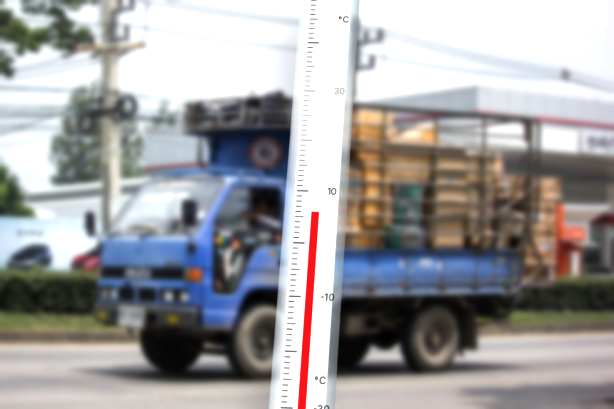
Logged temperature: 6 °C
